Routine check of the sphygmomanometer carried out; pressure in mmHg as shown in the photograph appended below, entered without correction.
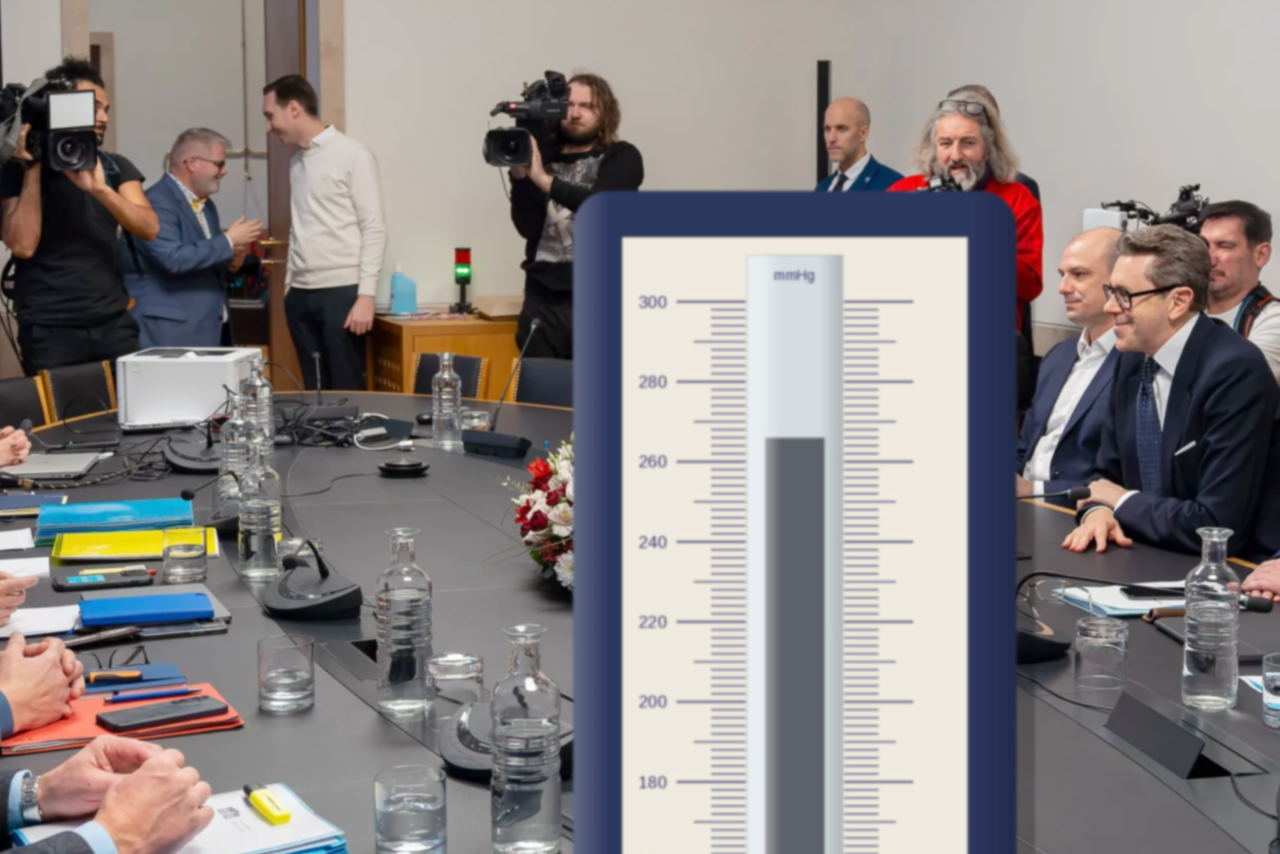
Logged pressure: 266 mmHg
